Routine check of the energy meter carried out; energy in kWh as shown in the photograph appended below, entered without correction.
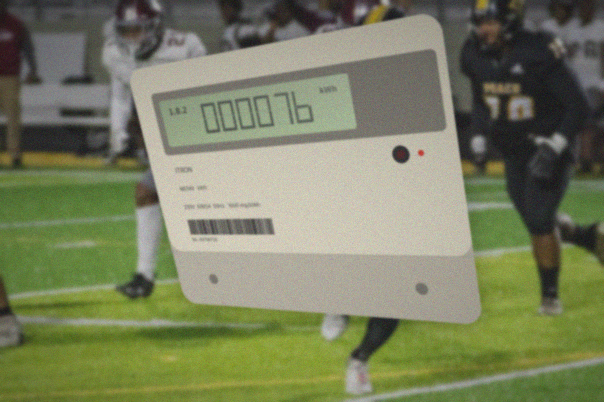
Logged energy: 76 kWh
